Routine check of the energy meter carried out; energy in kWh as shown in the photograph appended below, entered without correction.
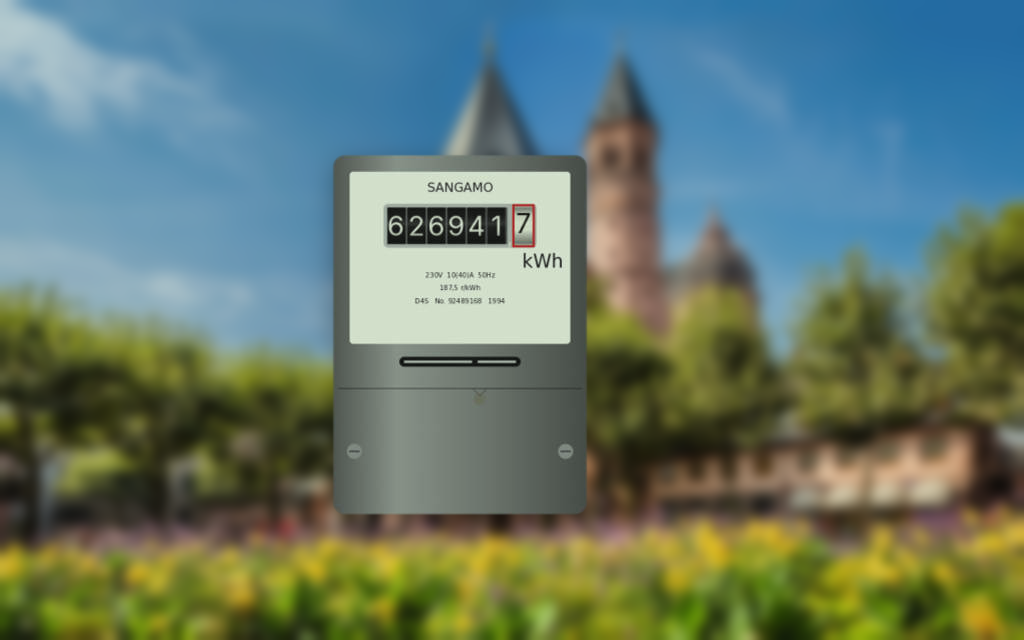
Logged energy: 626941.7 kWh
